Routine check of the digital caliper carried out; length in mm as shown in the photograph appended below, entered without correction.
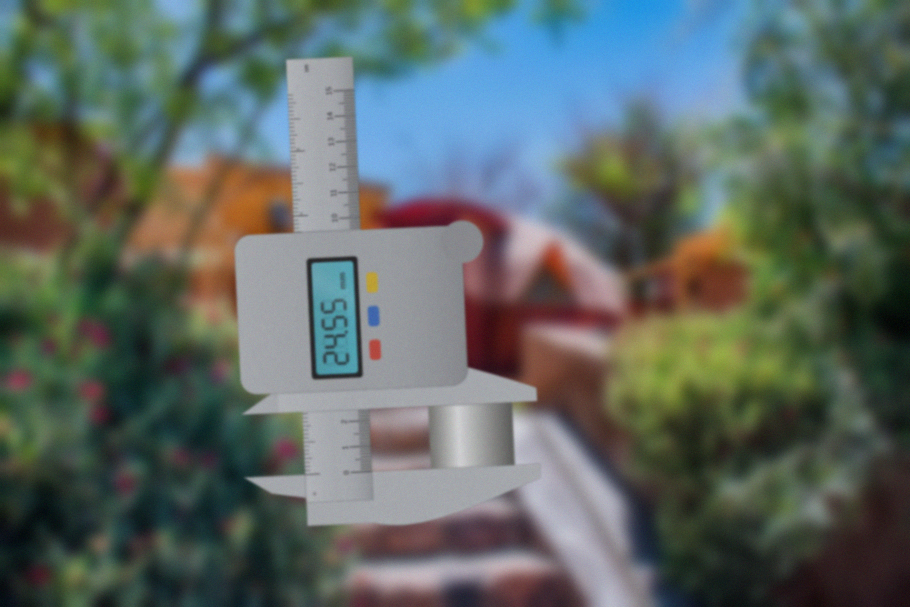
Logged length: 24.55 mm
